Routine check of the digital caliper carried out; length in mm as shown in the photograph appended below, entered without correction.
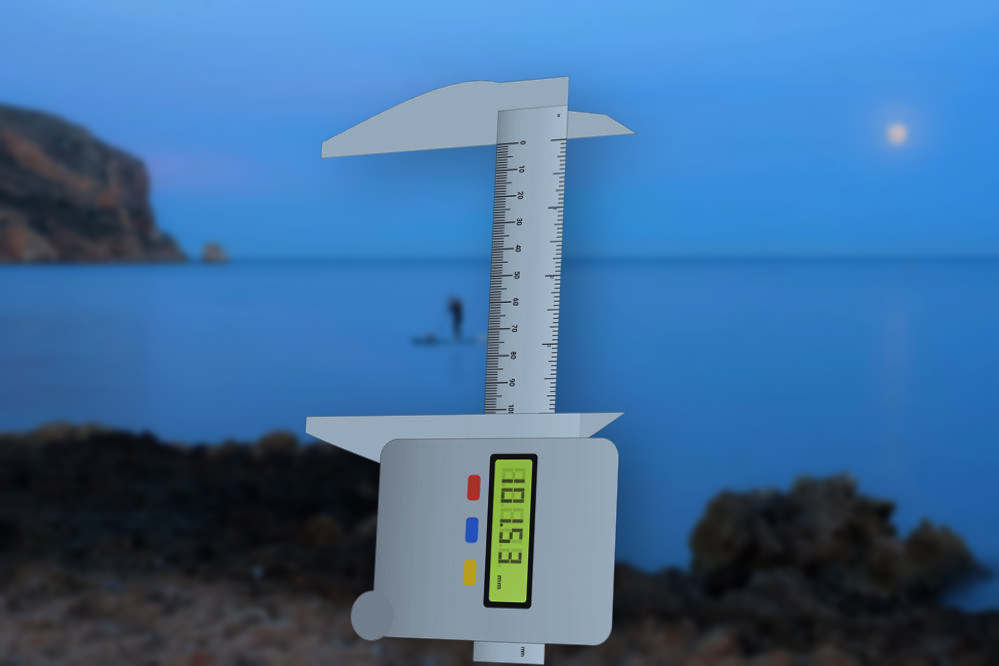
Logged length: 101.53 mm
